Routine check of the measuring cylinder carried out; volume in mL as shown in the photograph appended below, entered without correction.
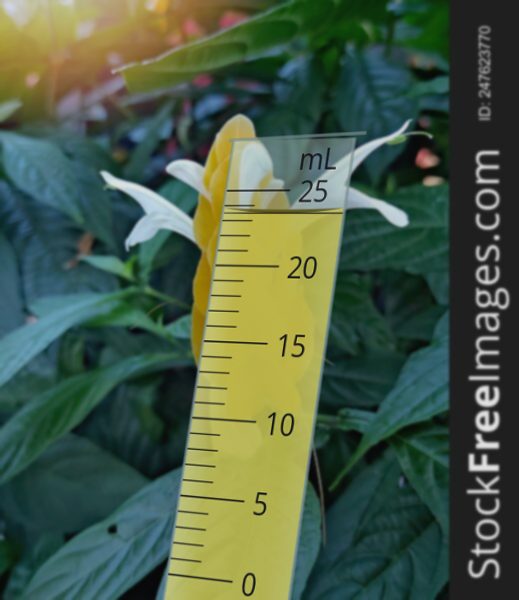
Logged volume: 23.5 mL
